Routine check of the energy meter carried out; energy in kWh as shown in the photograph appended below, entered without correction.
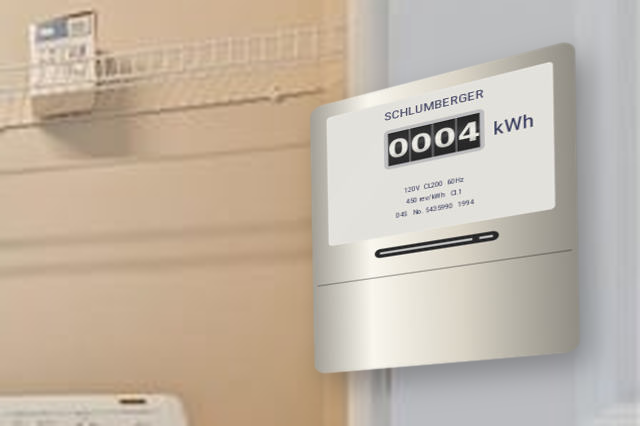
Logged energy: 4 kWh
